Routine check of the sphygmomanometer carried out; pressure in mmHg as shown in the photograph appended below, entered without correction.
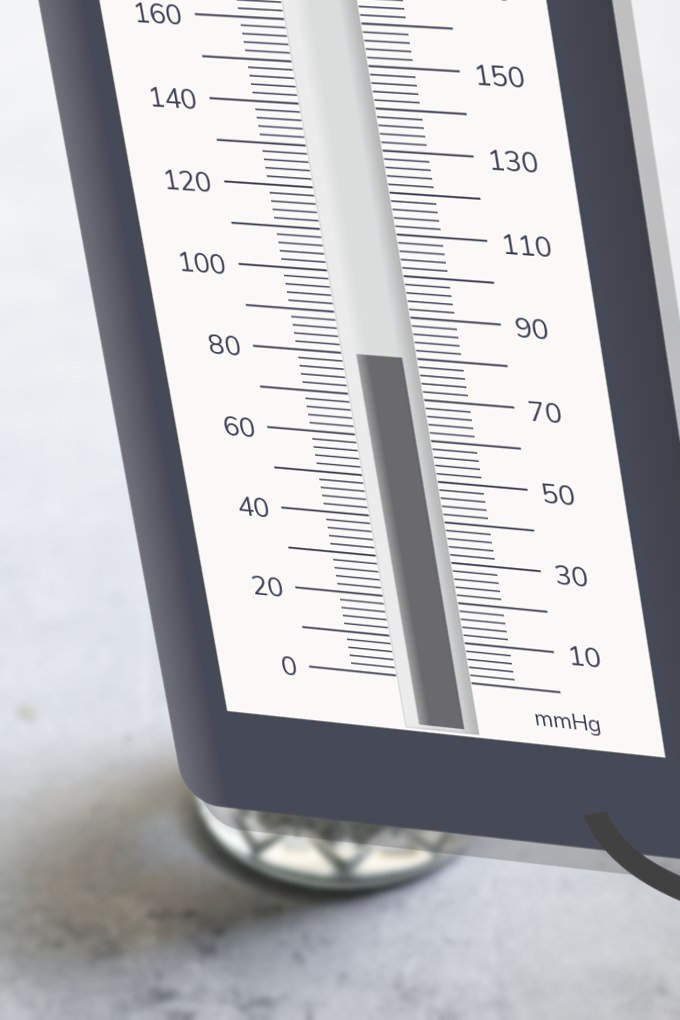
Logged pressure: 80 mmHg
